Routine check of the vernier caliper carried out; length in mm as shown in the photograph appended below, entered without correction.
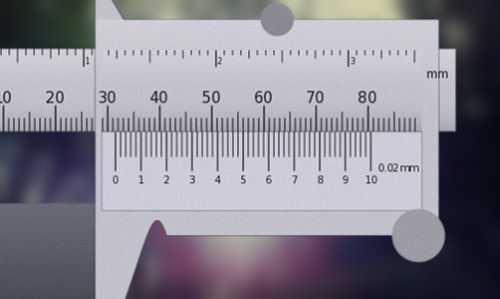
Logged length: 31.5 mm
